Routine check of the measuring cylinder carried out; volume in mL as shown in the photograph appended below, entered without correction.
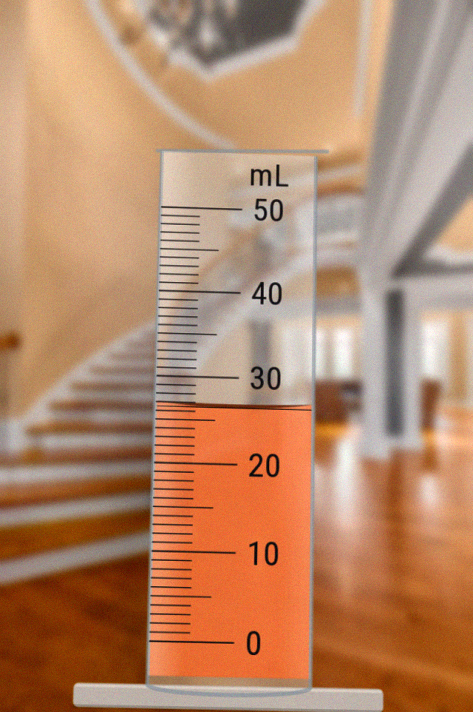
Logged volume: 26.5 mL
